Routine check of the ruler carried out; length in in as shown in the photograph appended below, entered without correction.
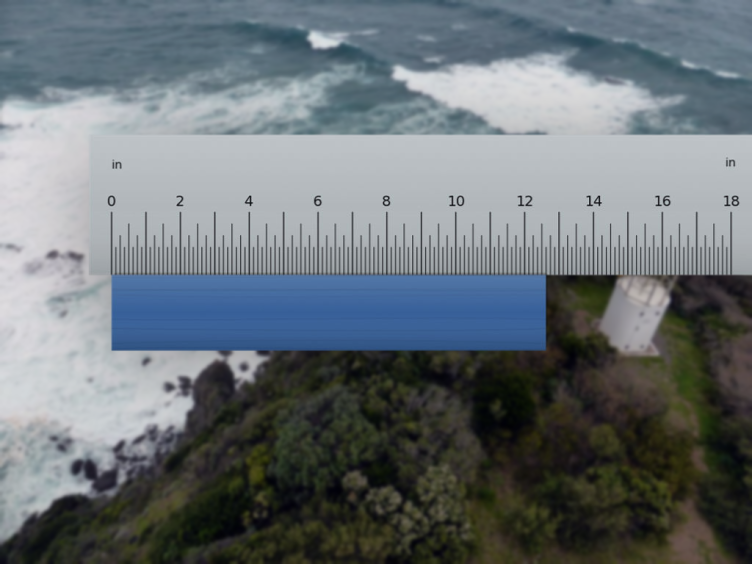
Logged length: 12.625 in
